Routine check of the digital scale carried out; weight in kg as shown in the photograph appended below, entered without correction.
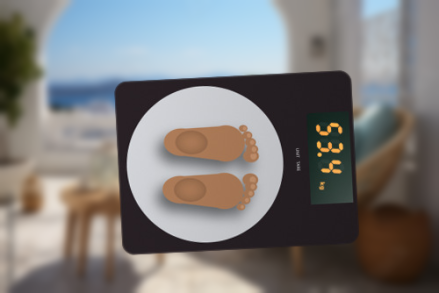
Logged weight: 53.4 kg
